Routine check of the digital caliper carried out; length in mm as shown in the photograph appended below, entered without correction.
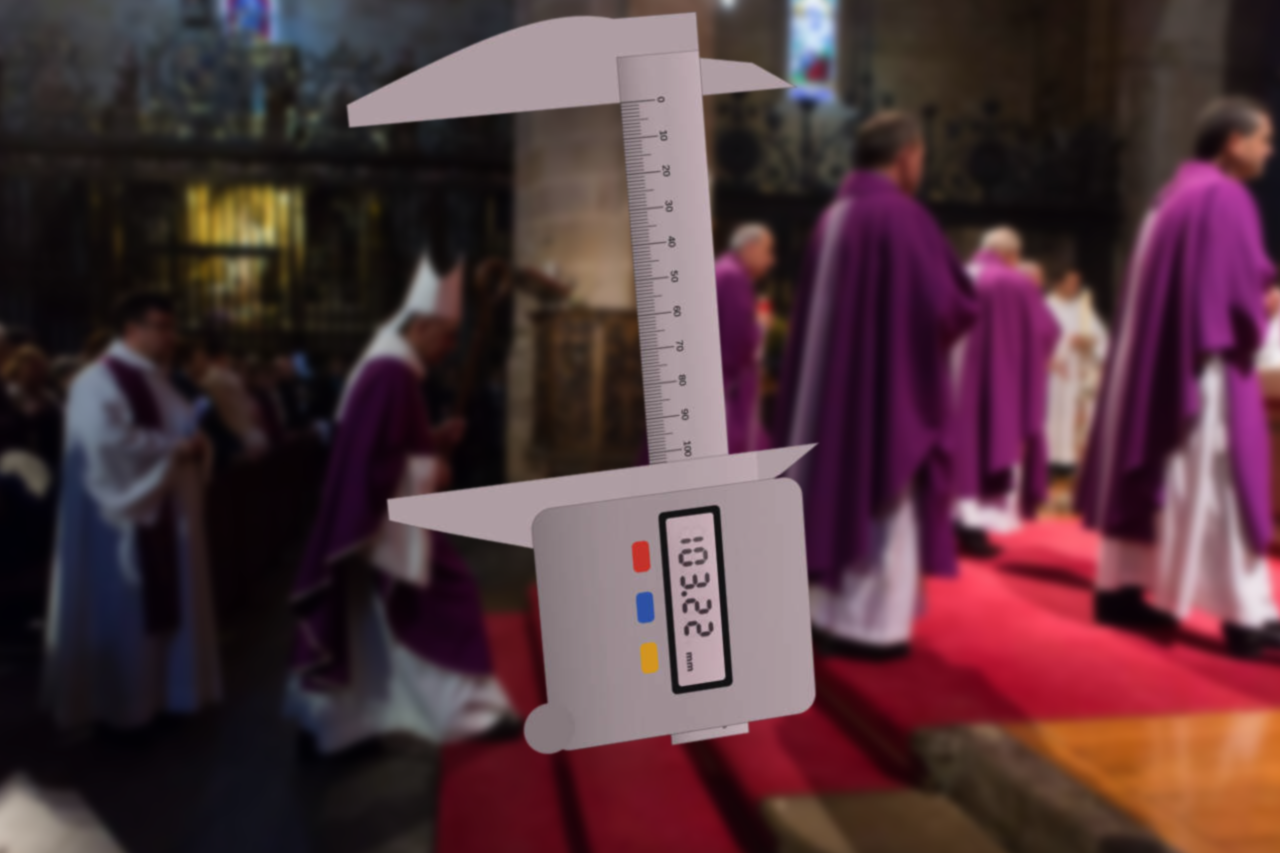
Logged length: 103.22 mm
